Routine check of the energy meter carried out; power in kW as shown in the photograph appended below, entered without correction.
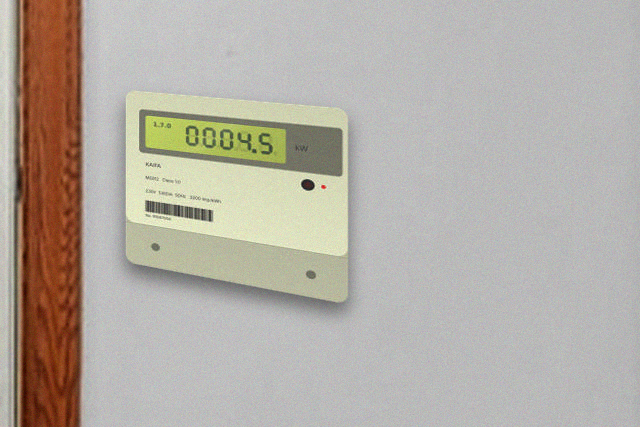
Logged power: 4.5 kW
